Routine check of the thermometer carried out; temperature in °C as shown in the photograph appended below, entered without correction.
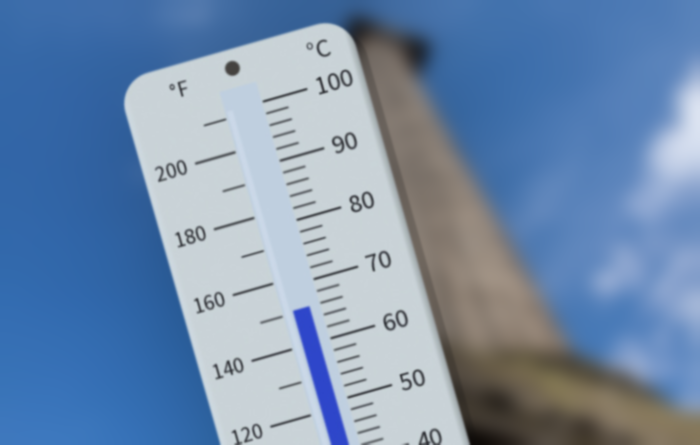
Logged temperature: 66 °C
